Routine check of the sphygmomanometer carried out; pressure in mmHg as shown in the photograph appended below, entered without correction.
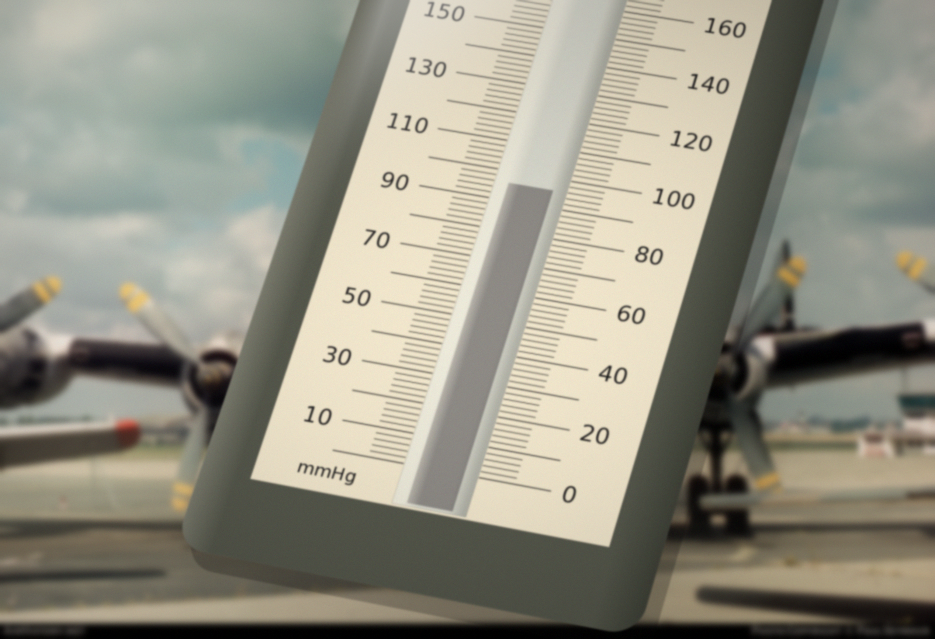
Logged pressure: 96 mmHg
